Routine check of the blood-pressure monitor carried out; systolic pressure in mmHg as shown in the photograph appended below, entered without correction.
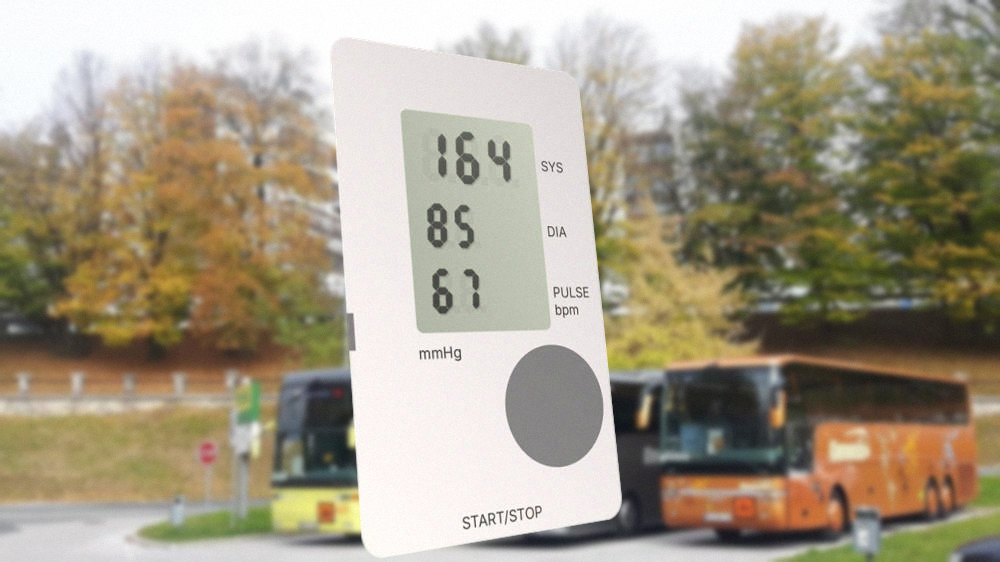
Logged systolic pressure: 164 mmHg
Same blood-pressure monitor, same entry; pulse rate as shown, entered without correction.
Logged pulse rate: 67 bpm
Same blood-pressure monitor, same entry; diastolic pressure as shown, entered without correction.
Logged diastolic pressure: 85 mmHg
